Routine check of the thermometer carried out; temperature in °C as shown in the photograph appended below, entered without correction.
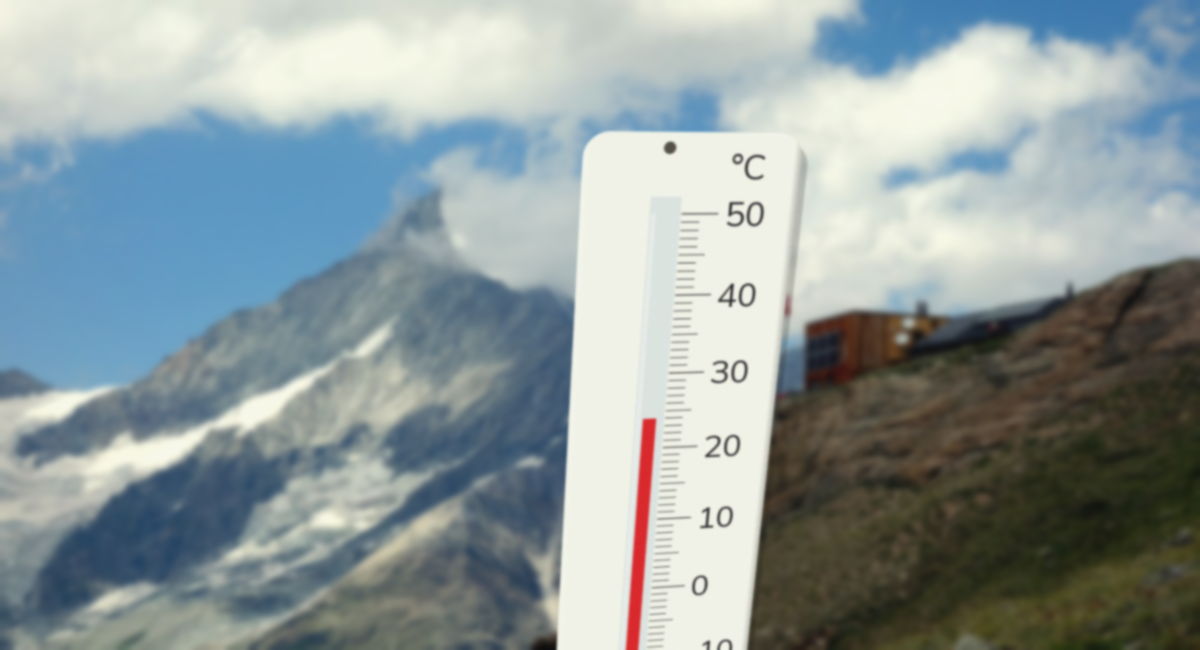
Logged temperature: 24 °C
